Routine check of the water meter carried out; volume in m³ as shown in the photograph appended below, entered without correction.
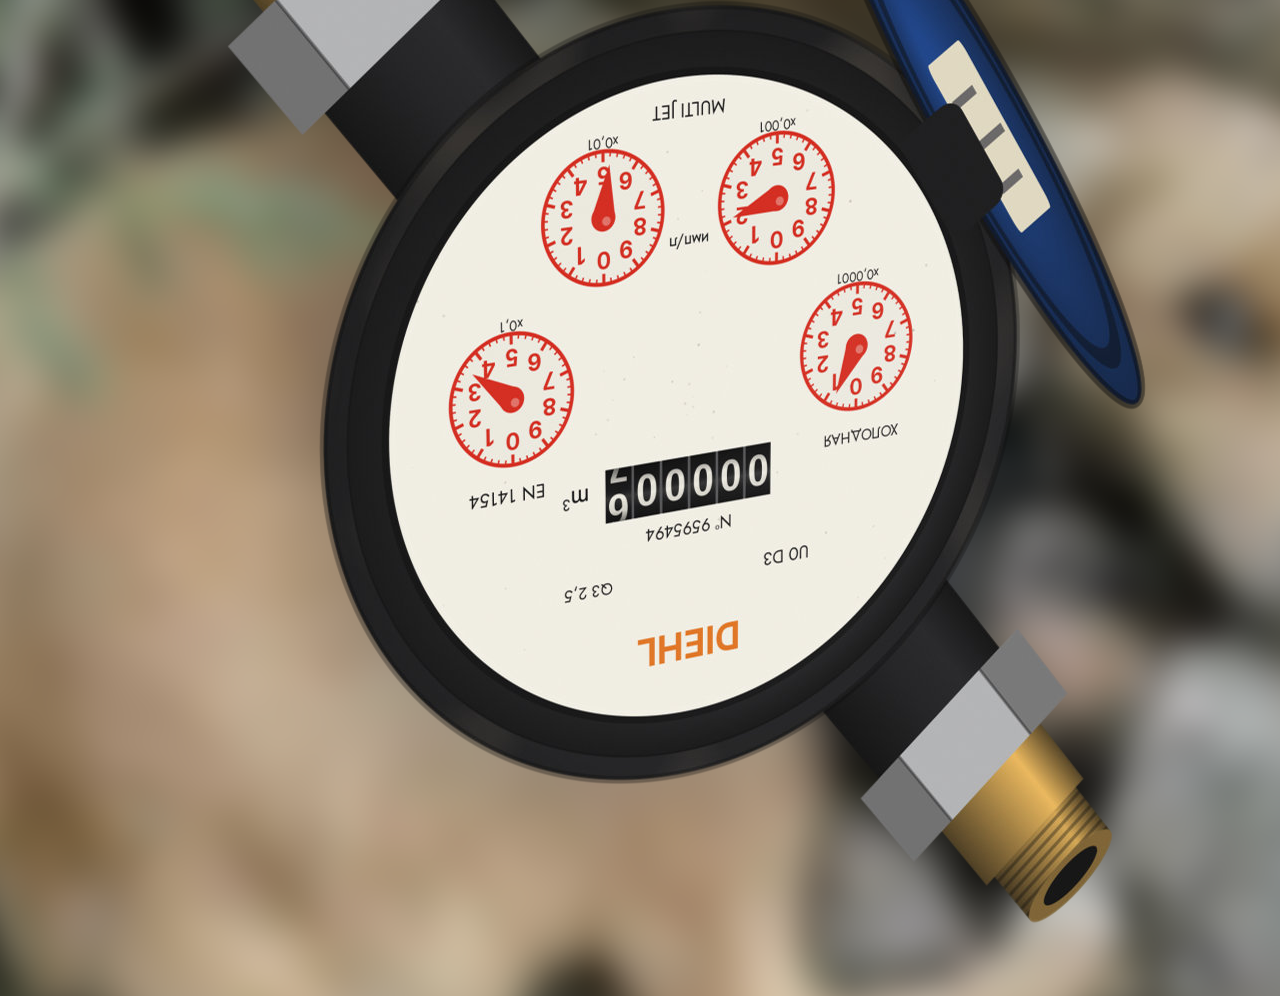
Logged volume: 6.3520 m³
